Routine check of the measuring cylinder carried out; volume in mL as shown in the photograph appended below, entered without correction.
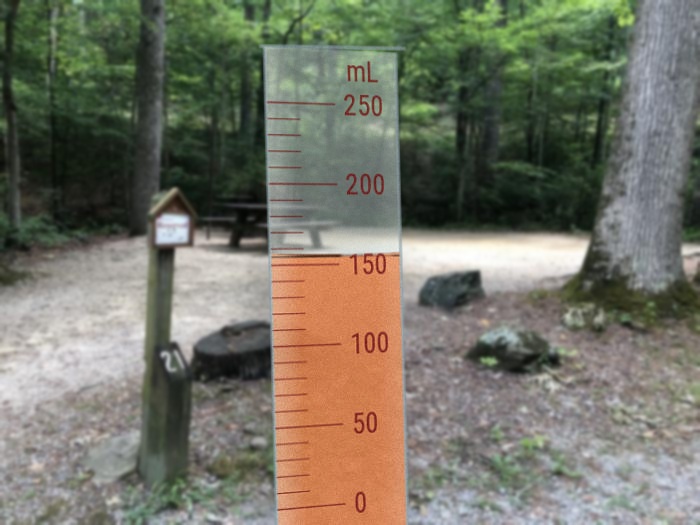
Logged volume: 155 mL
